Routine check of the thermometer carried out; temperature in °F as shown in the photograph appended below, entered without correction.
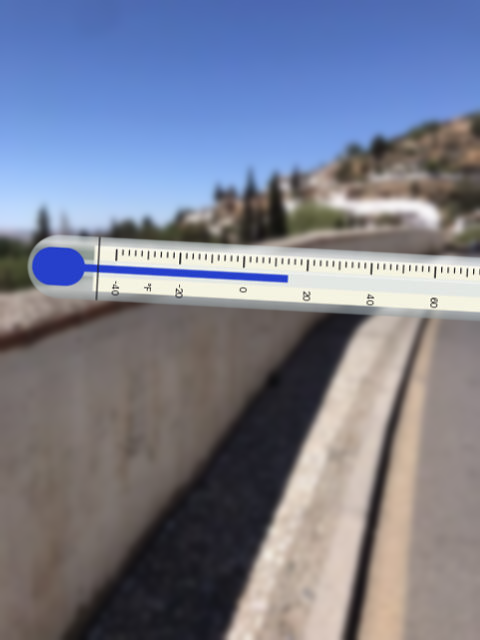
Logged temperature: 14 °F
